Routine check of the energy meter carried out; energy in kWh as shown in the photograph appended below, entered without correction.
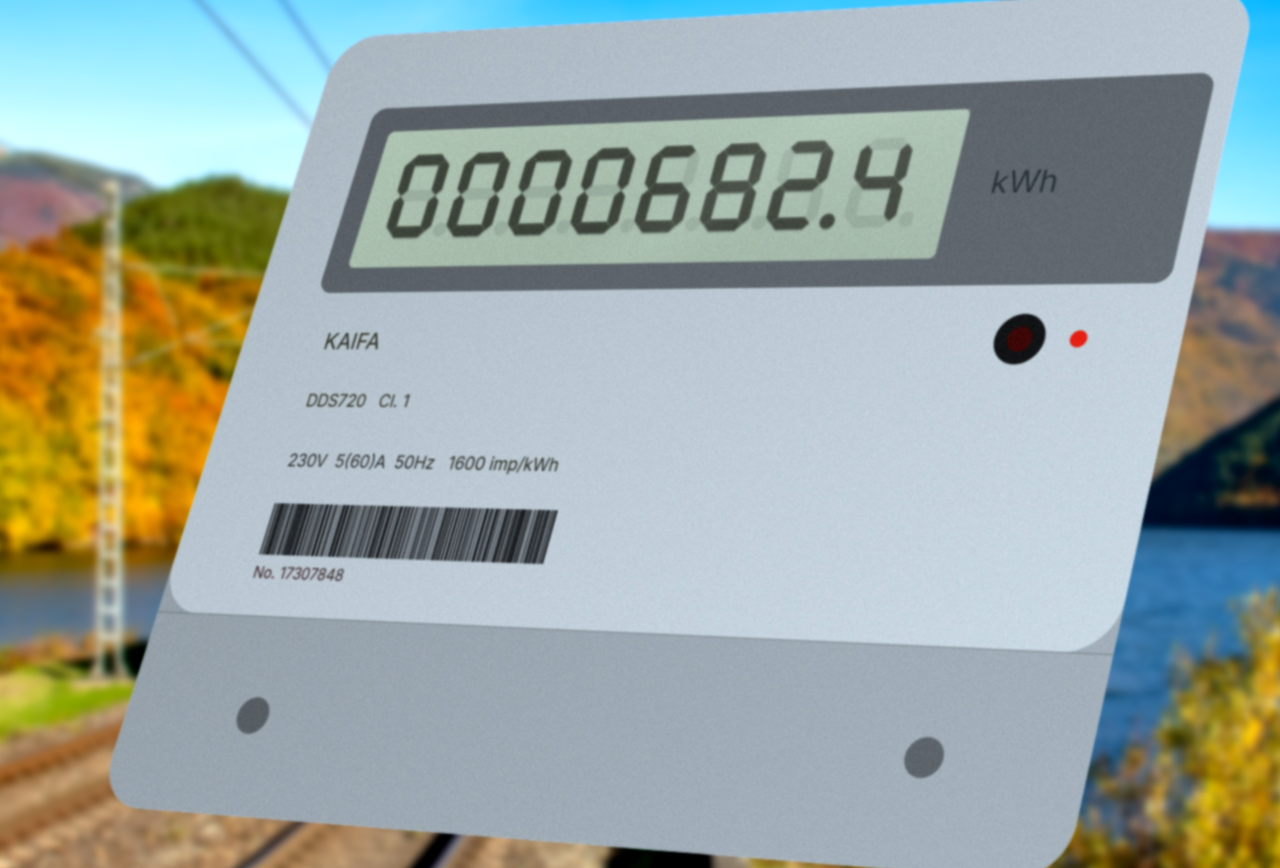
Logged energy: 682.4 kWh
